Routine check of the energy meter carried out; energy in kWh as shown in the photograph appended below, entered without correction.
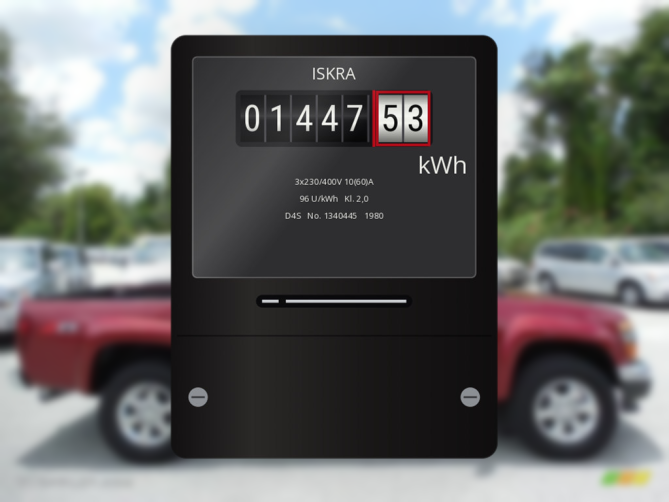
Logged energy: 1447.53 kWh
